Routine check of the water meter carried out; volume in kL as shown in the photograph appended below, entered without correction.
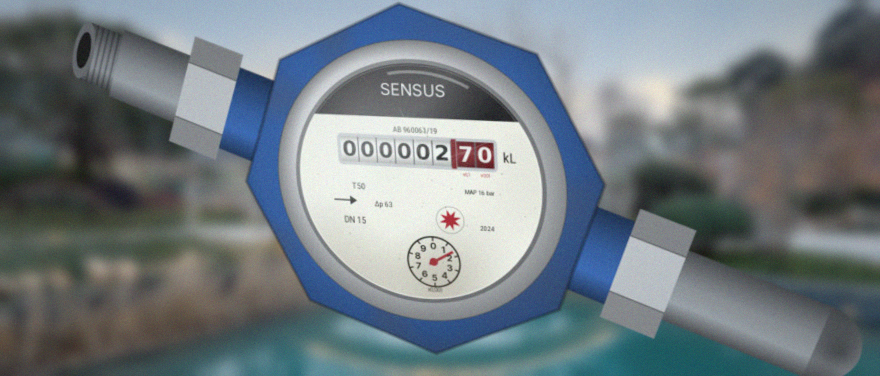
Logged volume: 2.701 kL
